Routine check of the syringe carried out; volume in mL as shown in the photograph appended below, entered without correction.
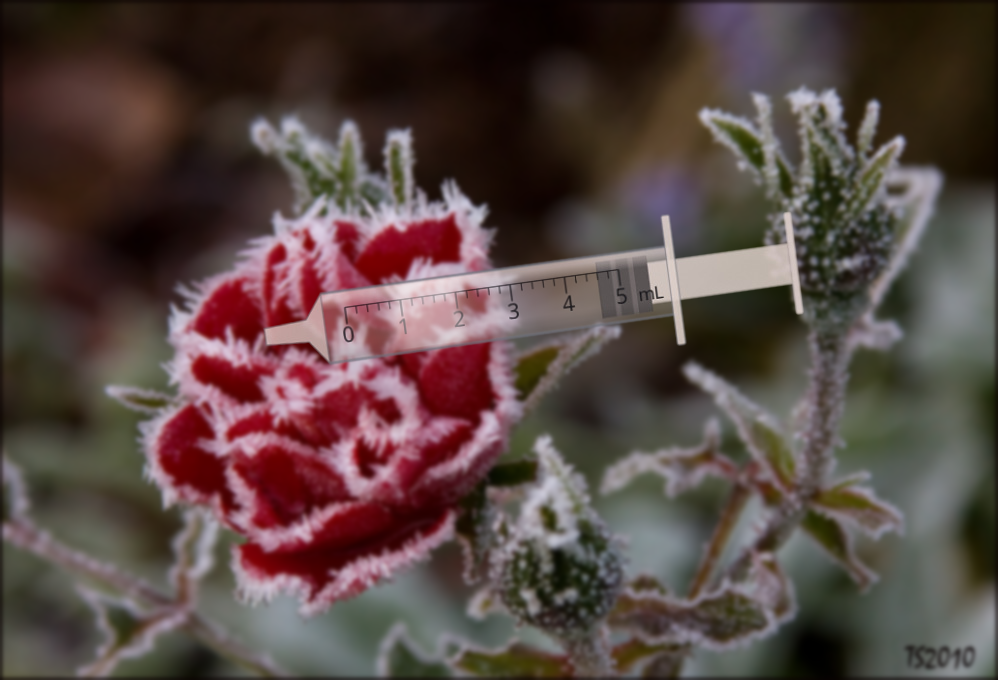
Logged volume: 4.6 mL
